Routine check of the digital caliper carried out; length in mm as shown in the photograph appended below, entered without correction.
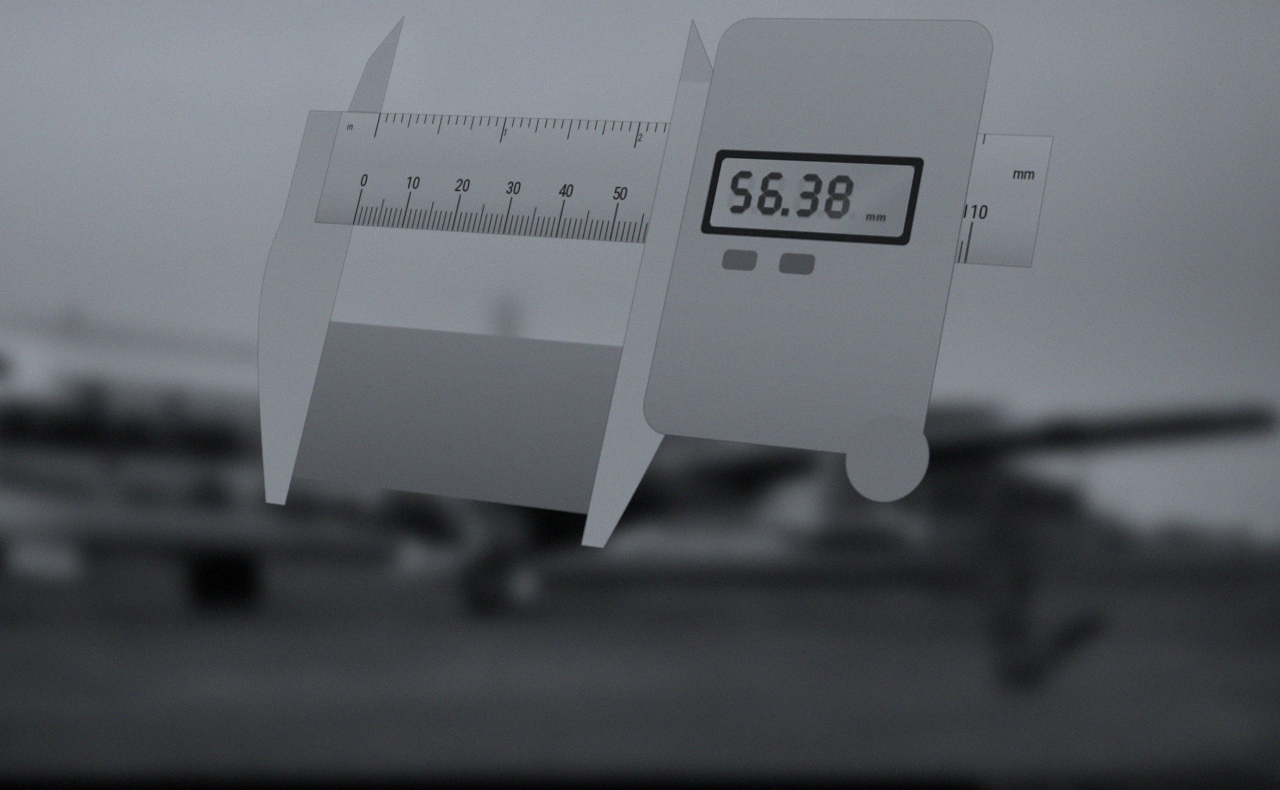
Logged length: 56.38 mm
